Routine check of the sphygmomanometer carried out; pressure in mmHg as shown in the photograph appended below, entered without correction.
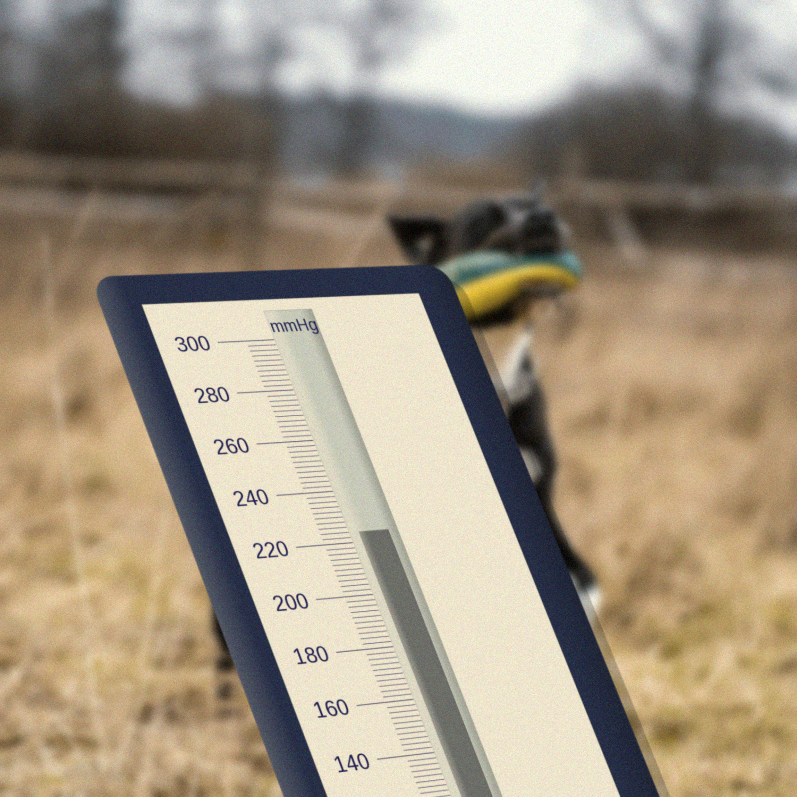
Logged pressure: 224 mmHg
